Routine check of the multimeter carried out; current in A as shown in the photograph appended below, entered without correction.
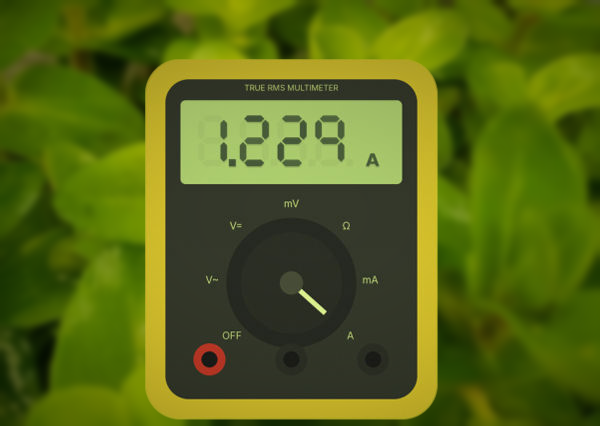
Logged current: 1.229 A
